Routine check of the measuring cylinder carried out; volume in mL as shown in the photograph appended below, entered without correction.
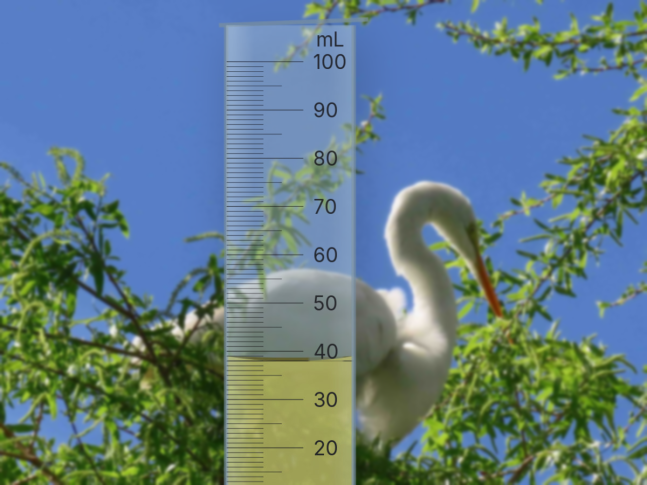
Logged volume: 38 mL
